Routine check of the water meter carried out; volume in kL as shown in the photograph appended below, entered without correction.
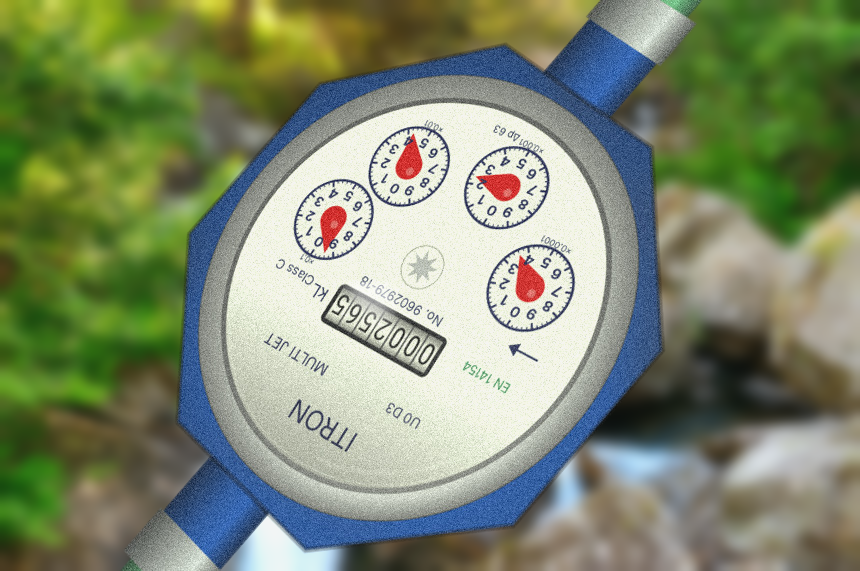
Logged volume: 2564.9423 kL
